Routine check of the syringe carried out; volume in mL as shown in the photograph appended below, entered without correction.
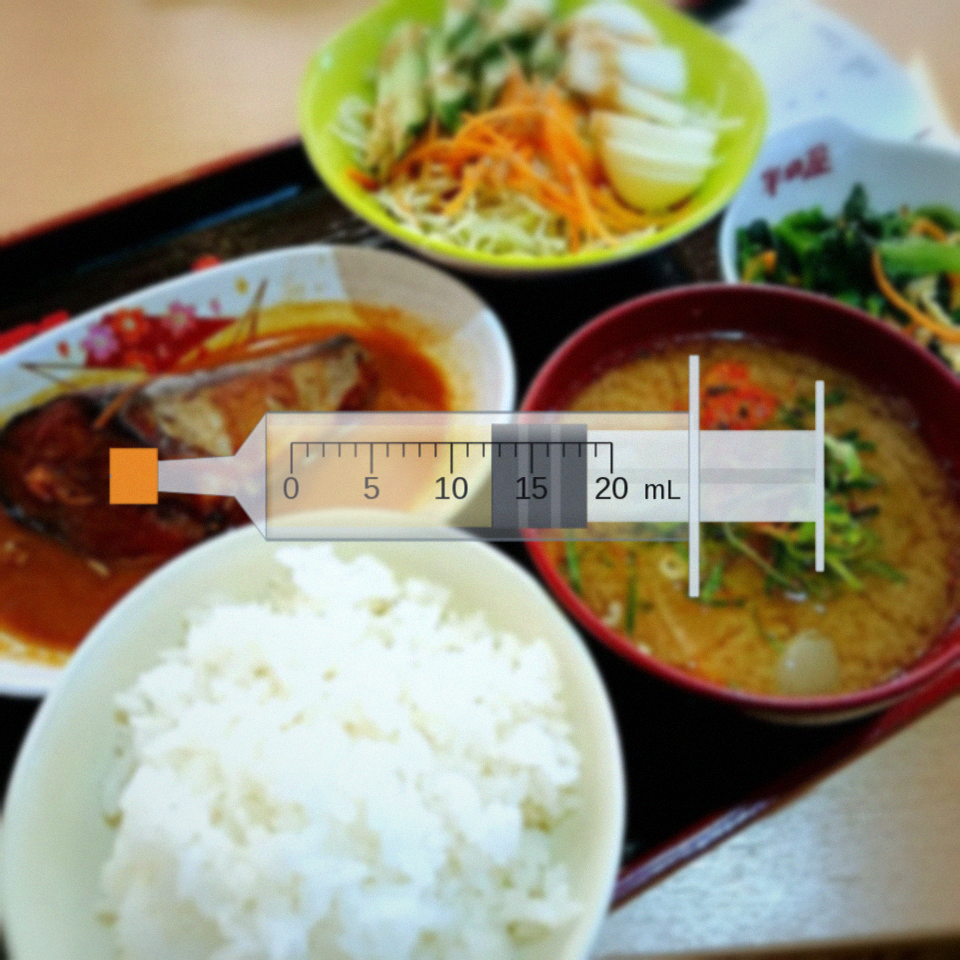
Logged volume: 12.5 mL
